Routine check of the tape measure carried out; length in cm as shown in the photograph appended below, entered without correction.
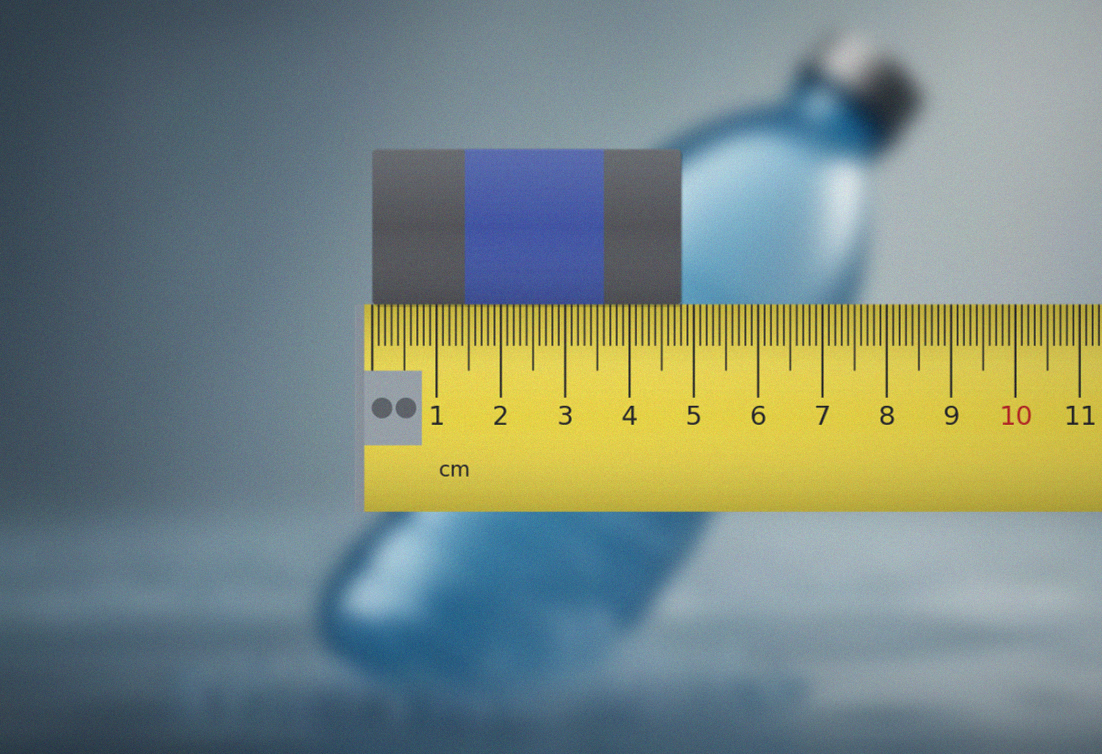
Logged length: 4.8 cm
